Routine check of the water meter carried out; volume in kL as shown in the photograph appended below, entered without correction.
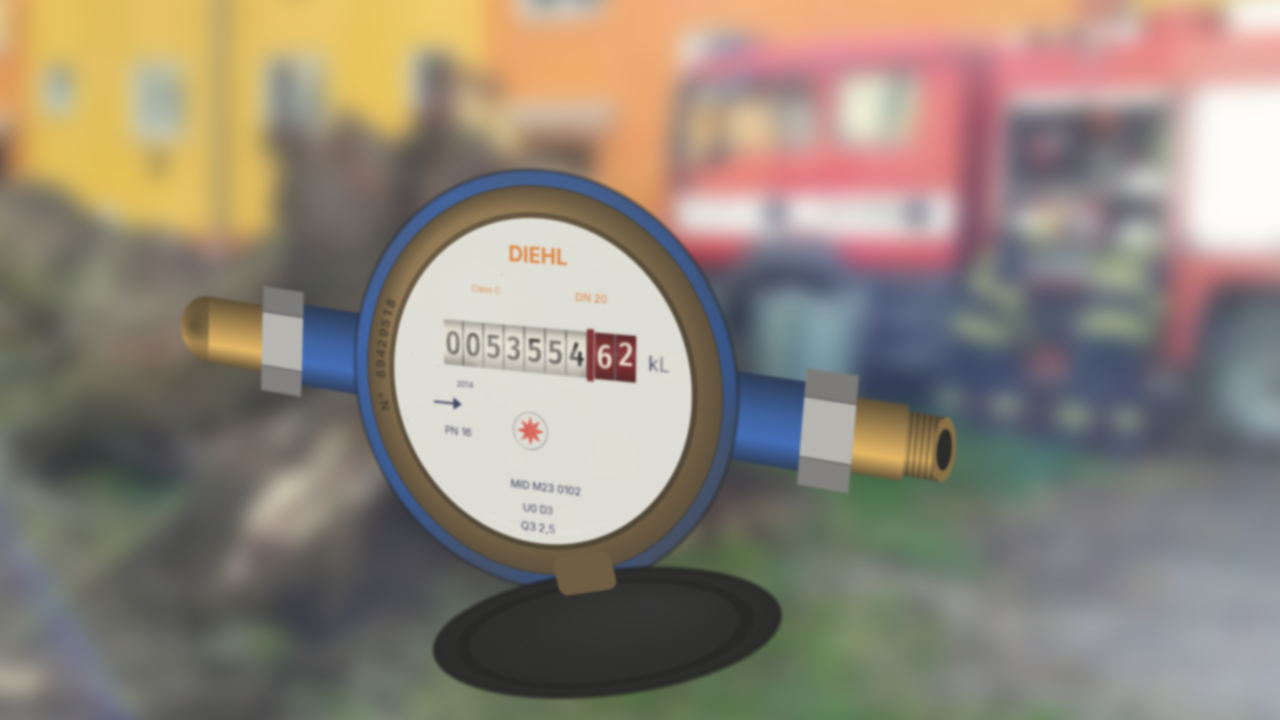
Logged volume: 53554.62 kL
